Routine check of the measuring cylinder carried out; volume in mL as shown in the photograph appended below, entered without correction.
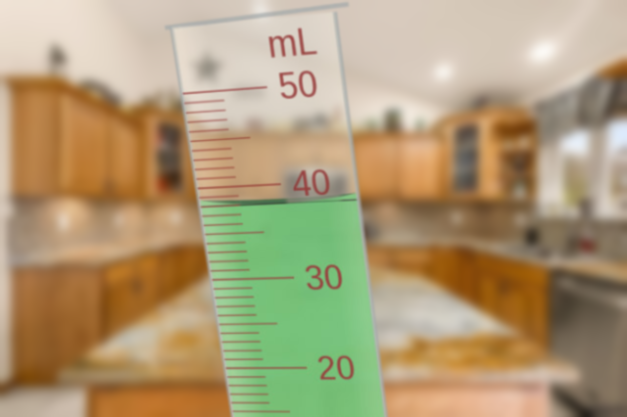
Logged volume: 38 mL
